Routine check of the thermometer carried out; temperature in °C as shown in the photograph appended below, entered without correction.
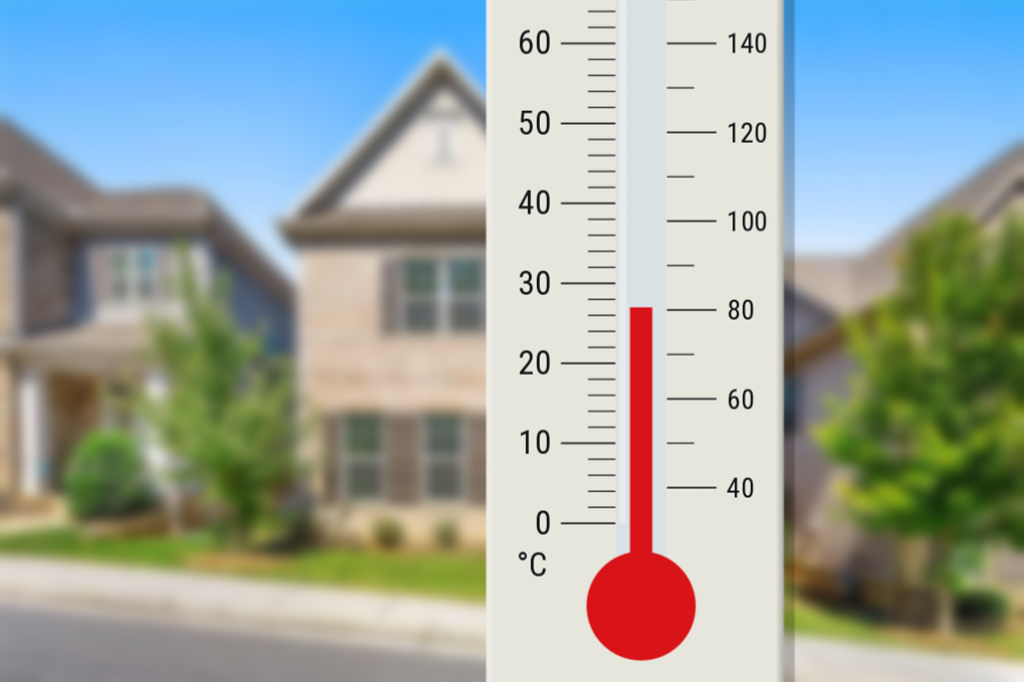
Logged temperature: 27 °C
